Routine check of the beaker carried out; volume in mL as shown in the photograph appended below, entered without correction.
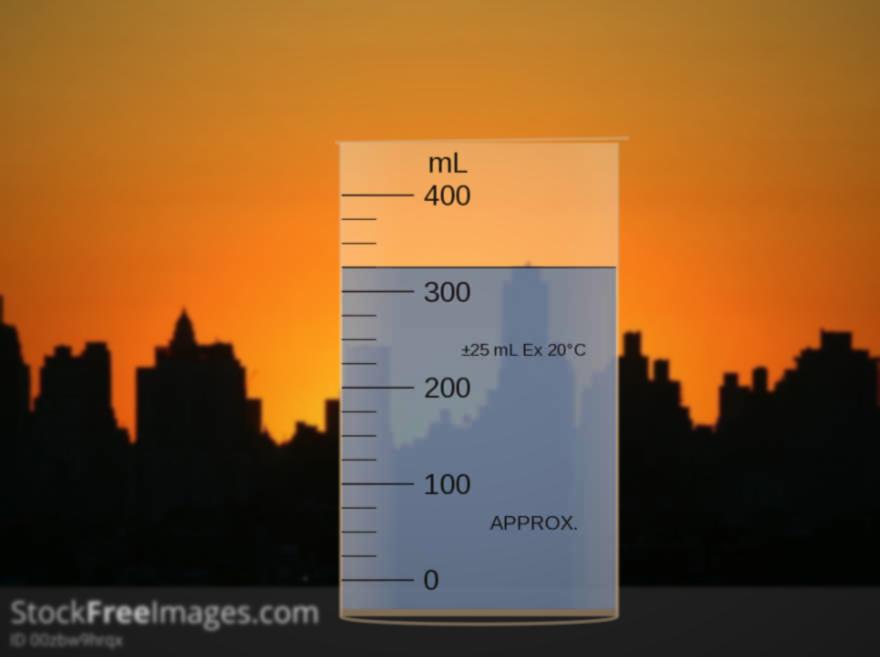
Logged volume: 325 mL
